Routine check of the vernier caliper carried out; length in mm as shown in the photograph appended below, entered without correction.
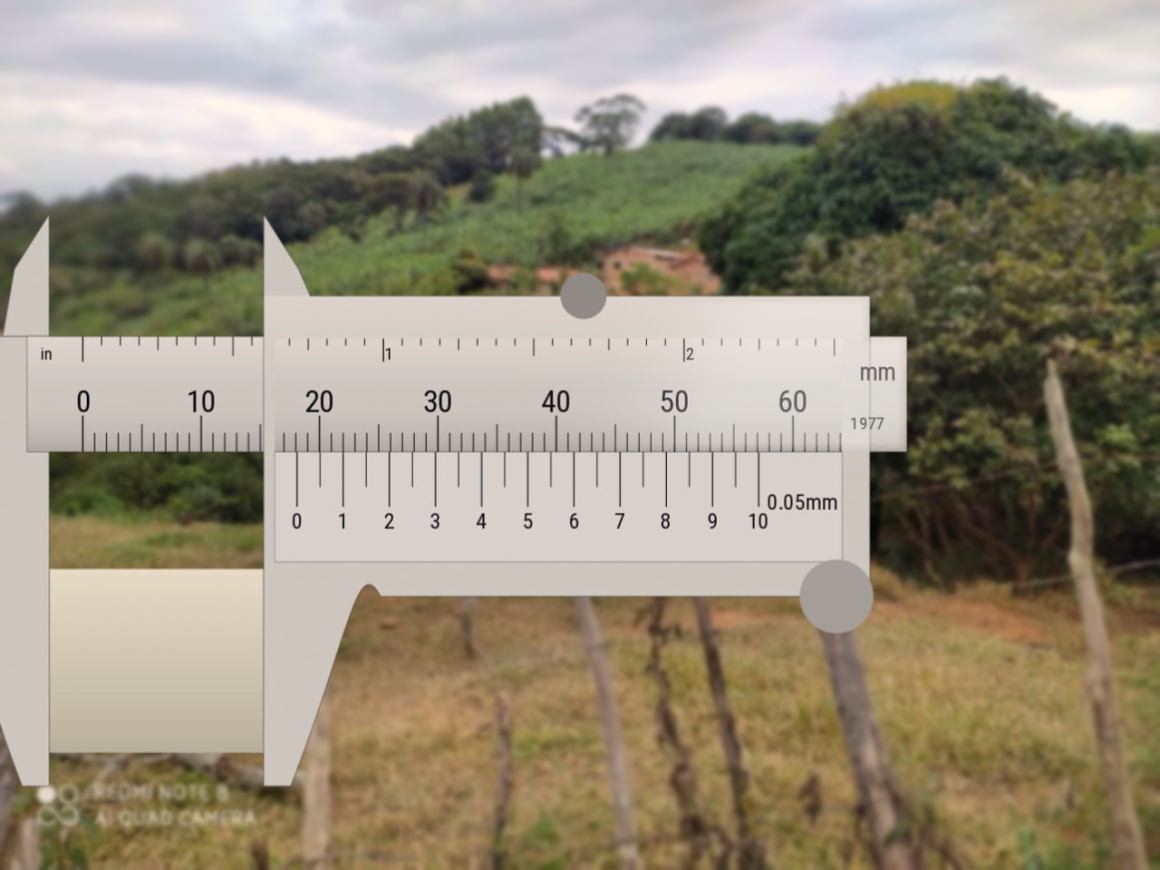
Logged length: 18.1 mm
